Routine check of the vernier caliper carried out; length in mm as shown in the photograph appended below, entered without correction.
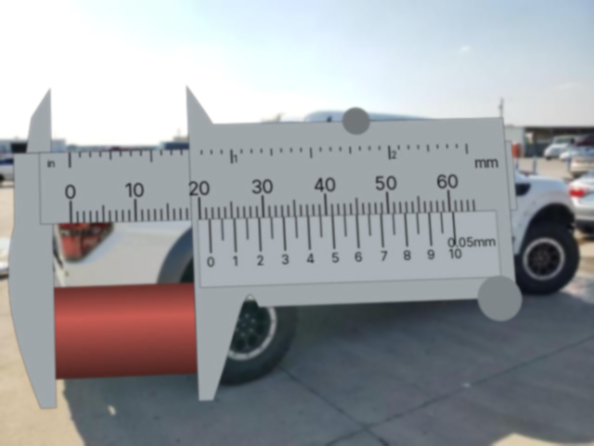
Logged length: 21.5 mm
